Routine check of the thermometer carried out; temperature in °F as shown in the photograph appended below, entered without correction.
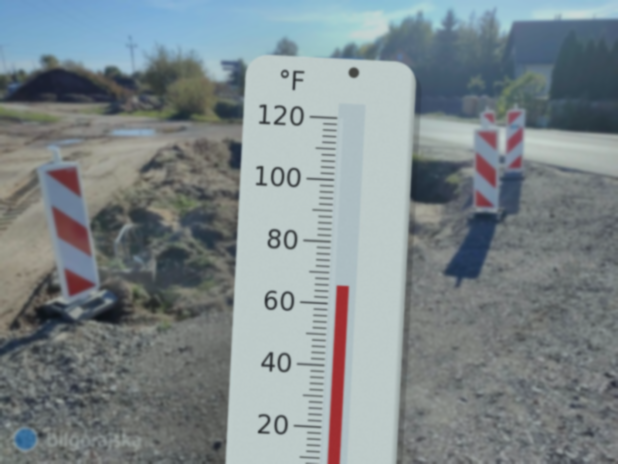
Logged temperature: 66 °F
